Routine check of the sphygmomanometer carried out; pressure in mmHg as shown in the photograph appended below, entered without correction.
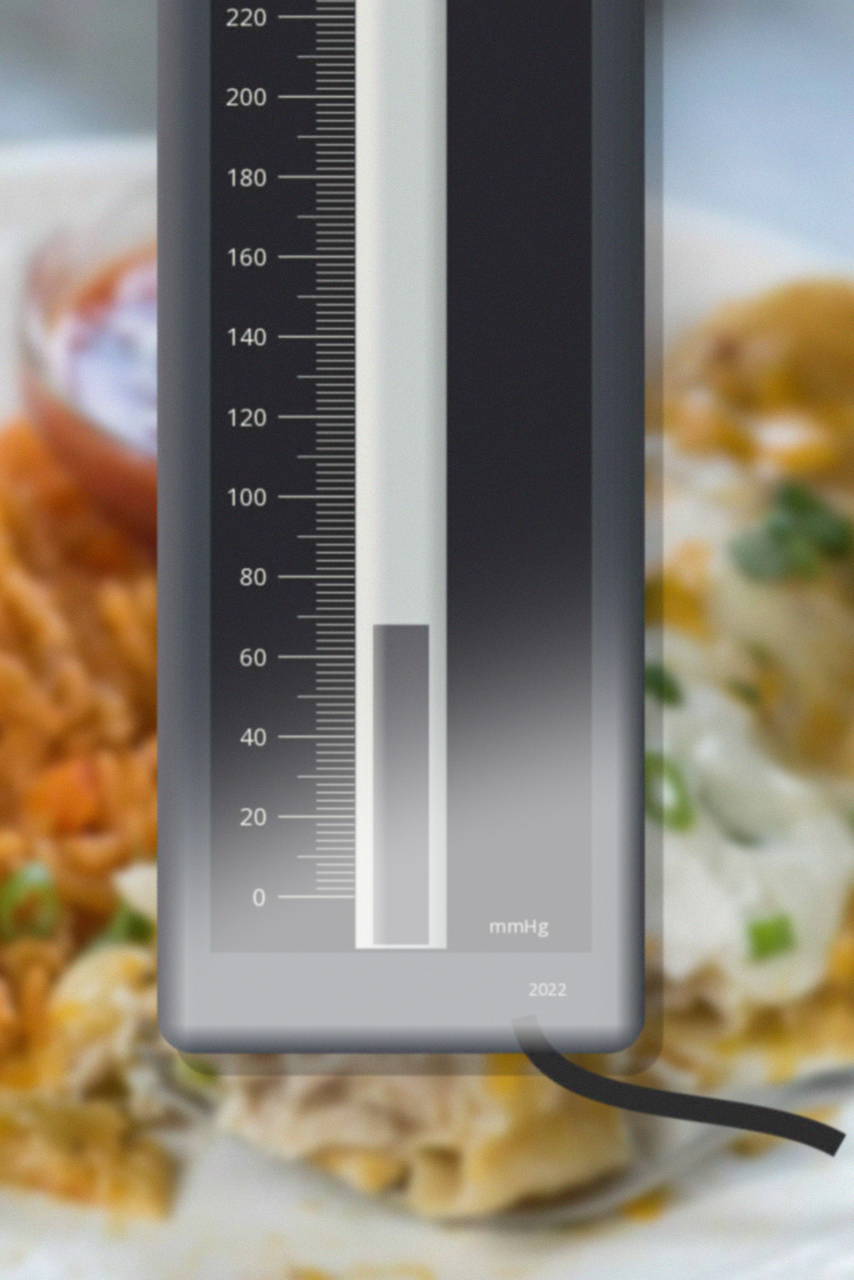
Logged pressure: 68 mmHg
